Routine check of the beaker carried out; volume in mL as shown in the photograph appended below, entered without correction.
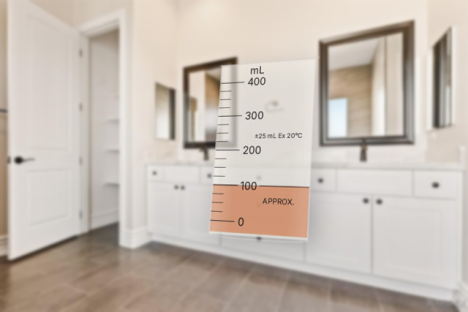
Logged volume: 100 mL
